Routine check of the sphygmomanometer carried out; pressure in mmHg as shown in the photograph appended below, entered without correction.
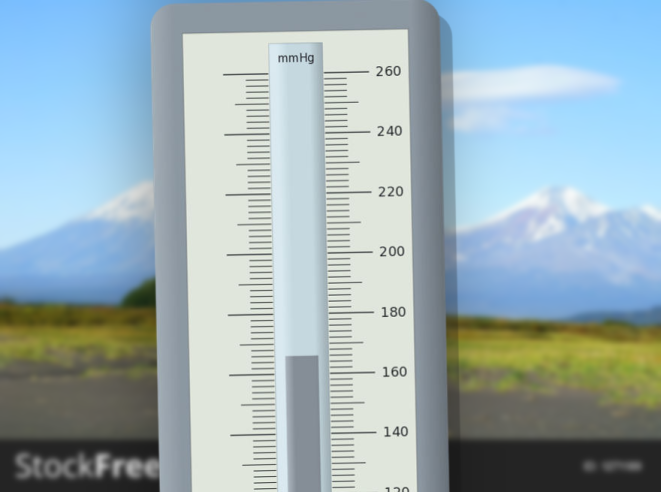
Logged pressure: 166 mmHg
